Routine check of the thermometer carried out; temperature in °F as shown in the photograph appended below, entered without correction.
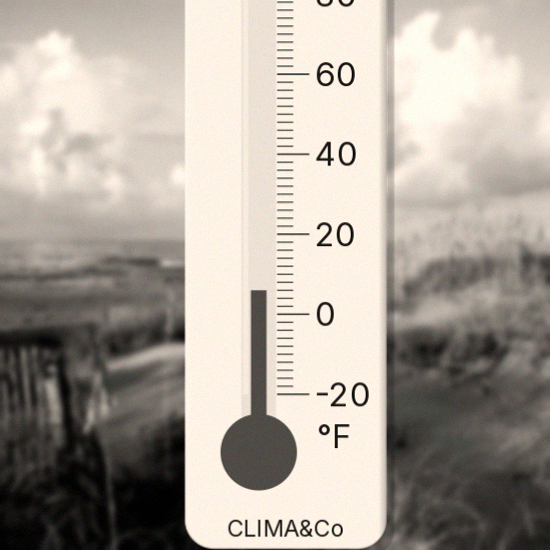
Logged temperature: 6 °F
